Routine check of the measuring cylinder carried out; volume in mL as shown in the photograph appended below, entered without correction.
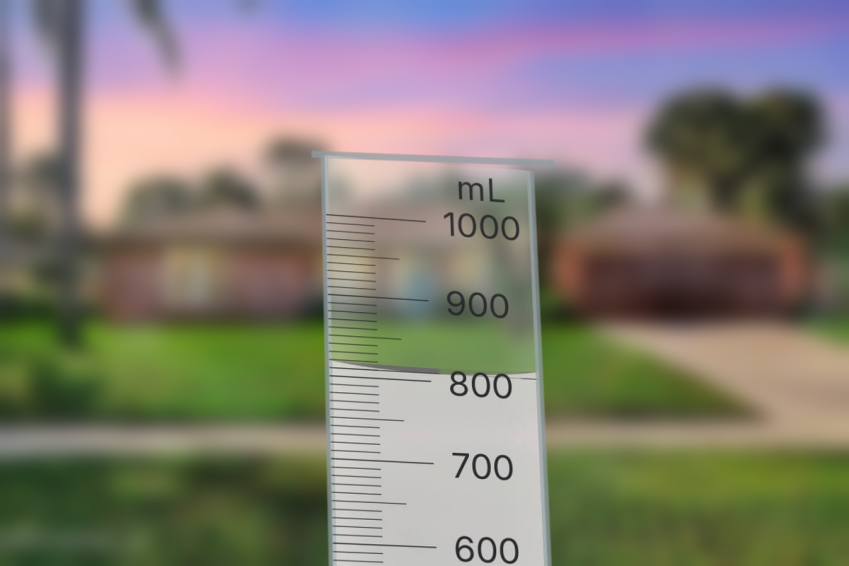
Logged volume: 810 mL
